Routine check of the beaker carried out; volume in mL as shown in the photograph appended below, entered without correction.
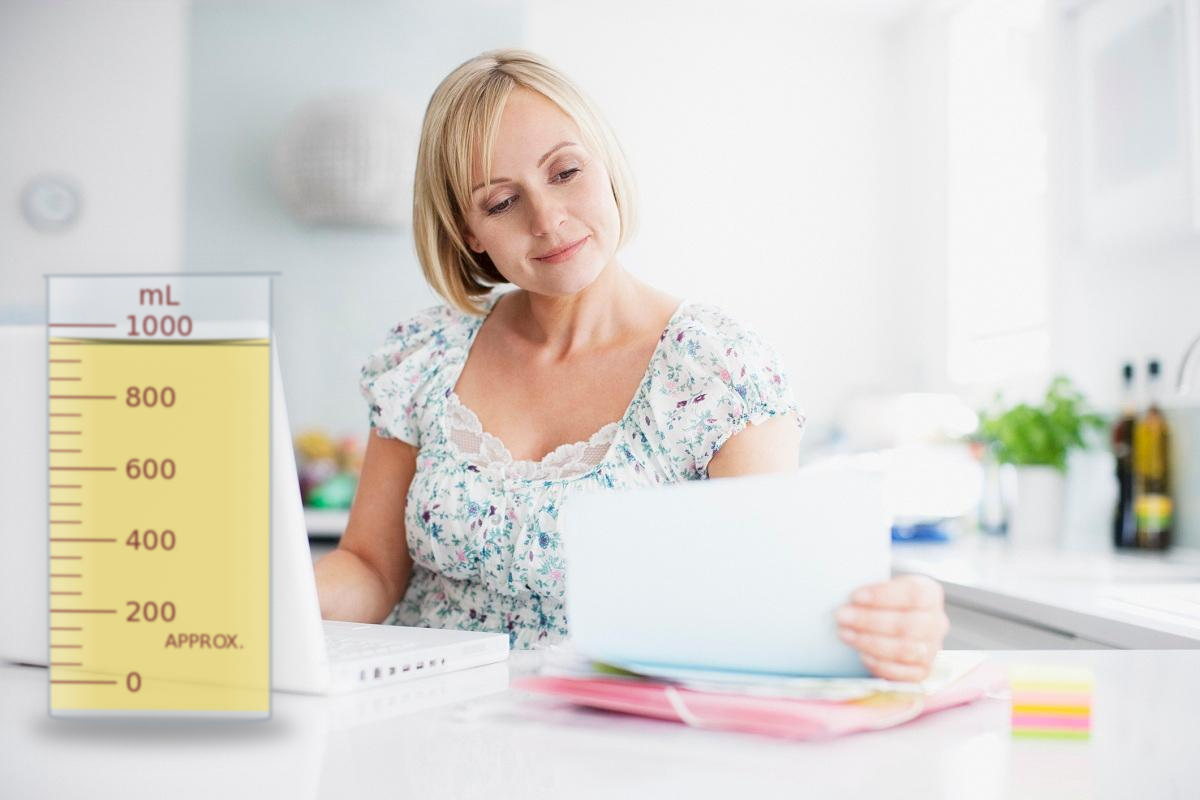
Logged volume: 950 mL
